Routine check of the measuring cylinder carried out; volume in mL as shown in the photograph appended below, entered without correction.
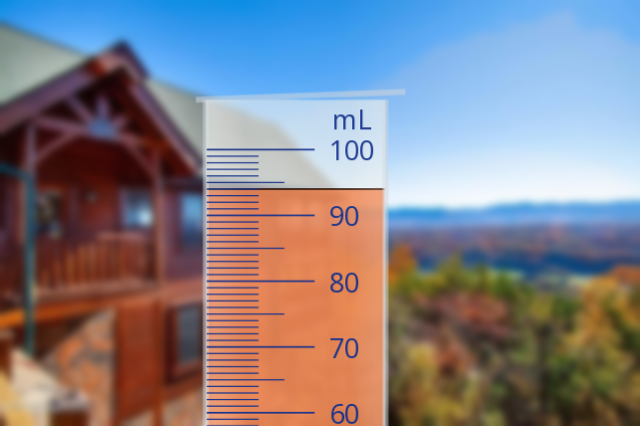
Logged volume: 94 mL
